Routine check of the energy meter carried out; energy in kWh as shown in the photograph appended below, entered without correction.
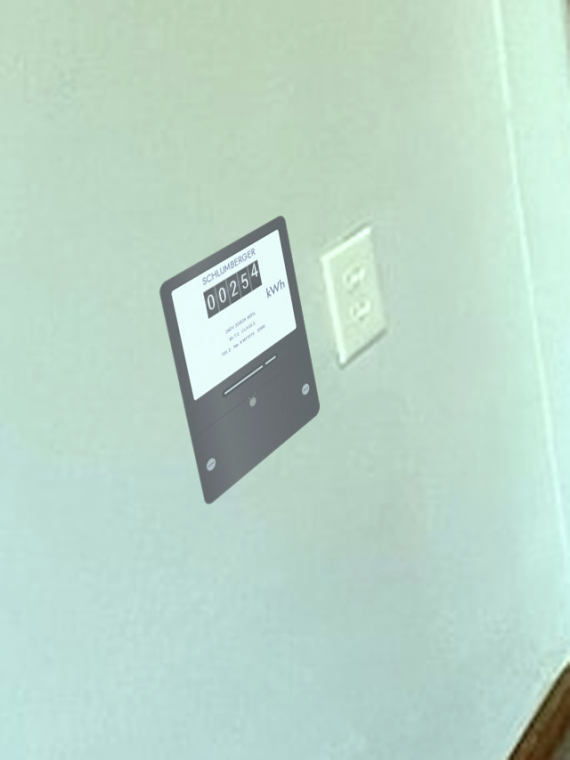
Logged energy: 254 kWh
